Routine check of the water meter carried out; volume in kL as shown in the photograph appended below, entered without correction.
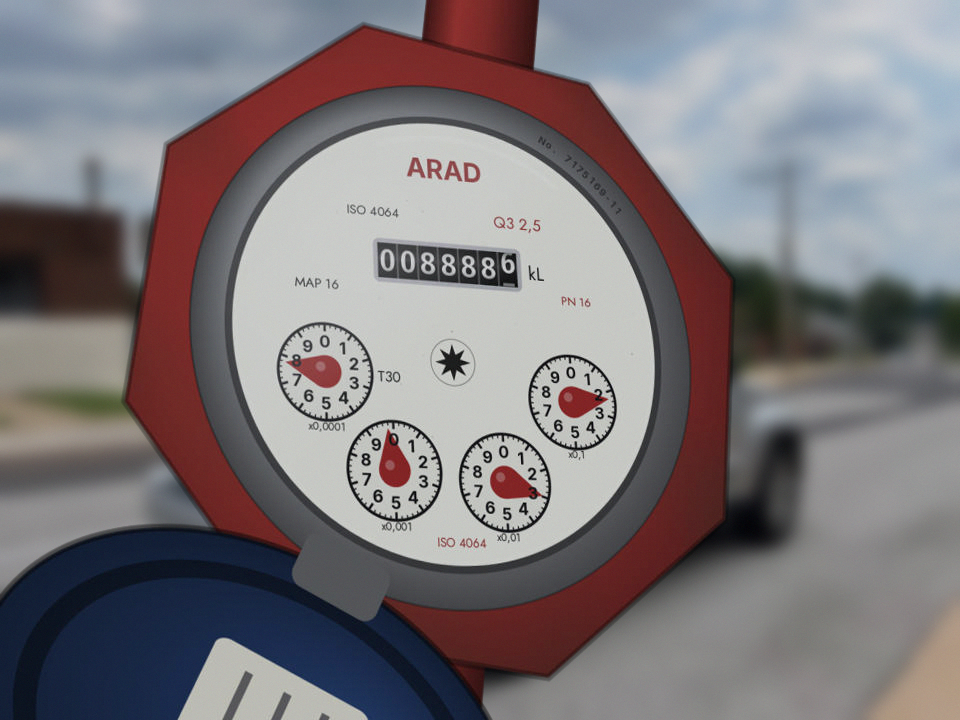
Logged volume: 88886.2297 kL
